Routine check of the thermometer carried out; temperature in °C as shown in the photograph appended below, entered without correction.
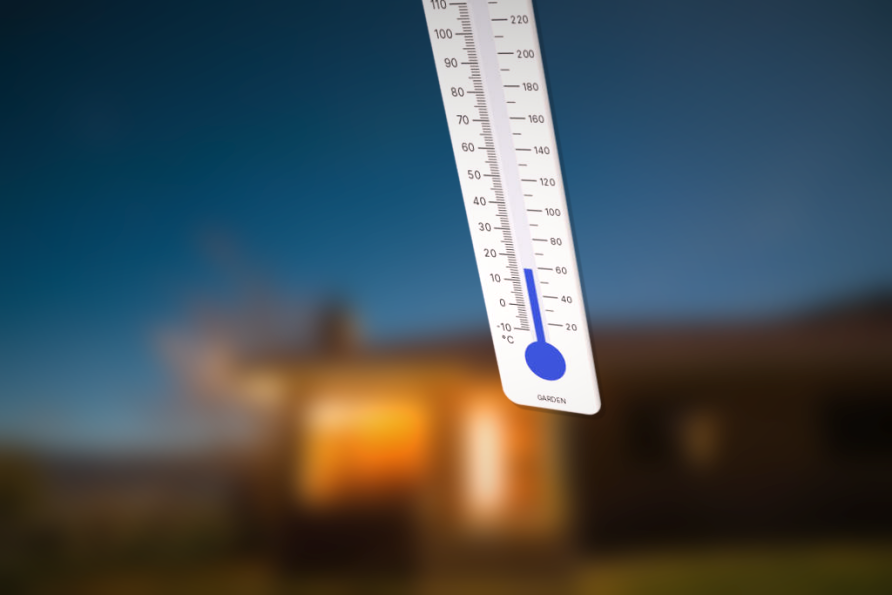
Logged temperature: 15 °C
